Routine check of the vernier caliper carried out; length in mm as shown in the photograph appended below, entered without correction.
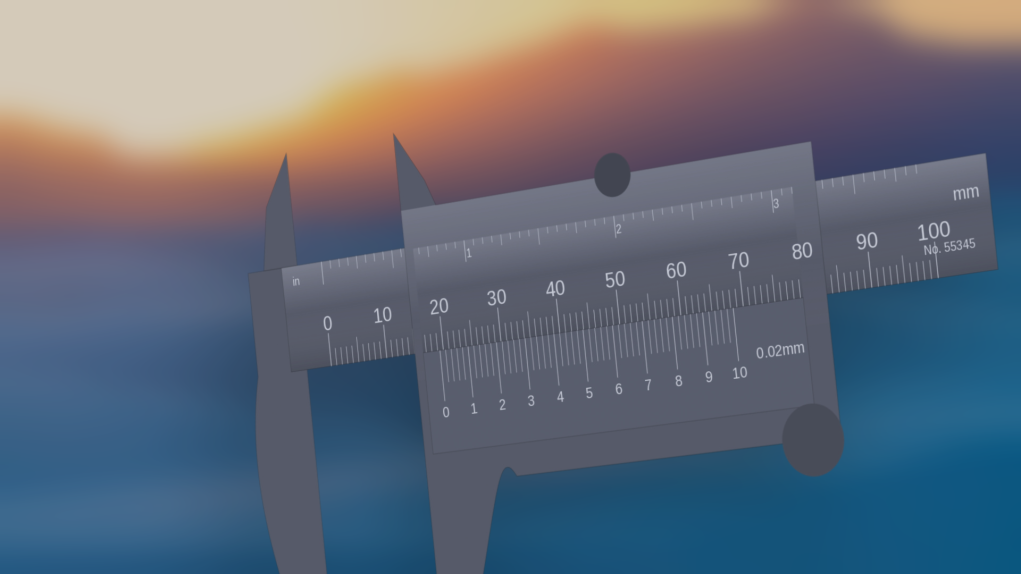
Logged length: 19.4 mm
